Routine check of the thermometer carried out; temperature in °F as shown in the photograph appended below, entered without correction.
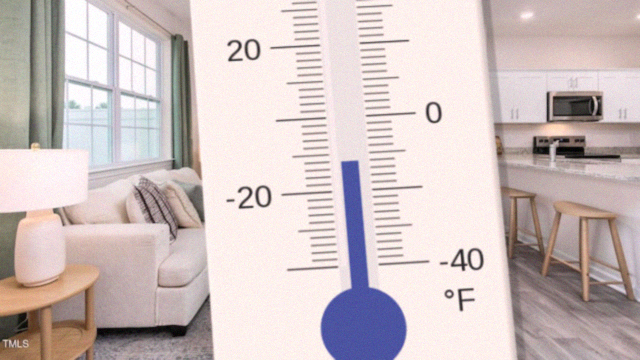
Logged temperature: -12 °F
